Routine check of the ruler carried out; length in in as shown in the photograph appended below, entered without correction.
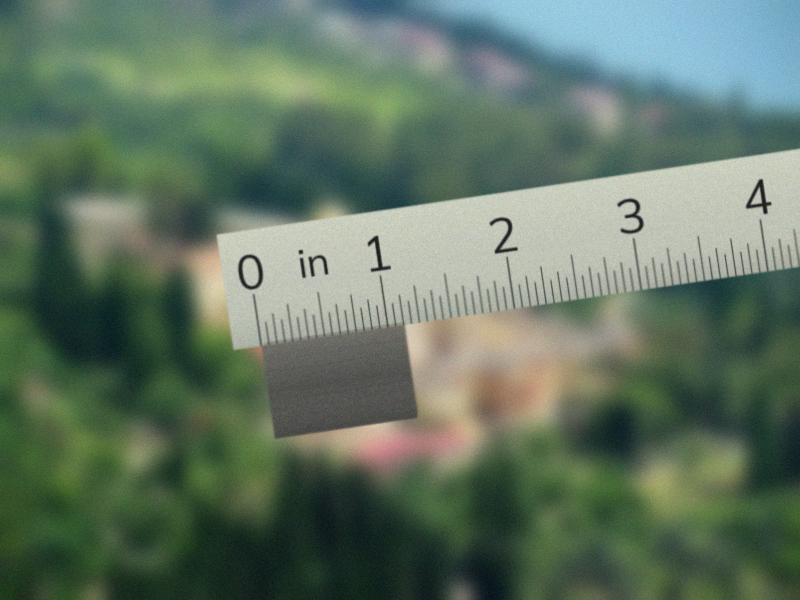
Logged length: 1.125 in
